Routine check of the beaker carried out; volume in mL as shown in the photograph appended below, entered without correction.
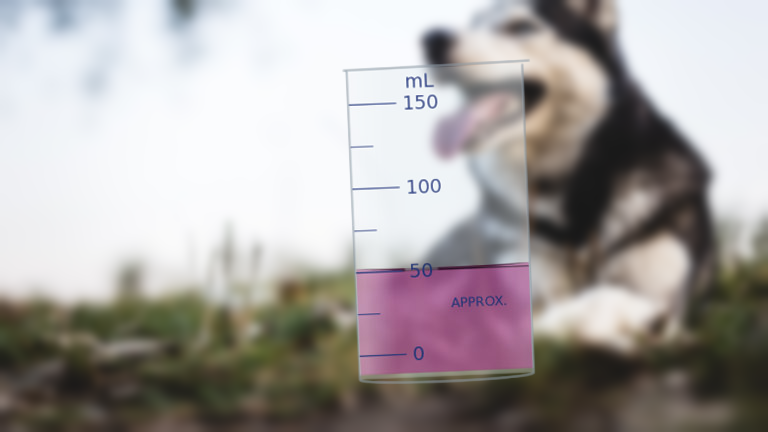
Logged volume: 50 mL
